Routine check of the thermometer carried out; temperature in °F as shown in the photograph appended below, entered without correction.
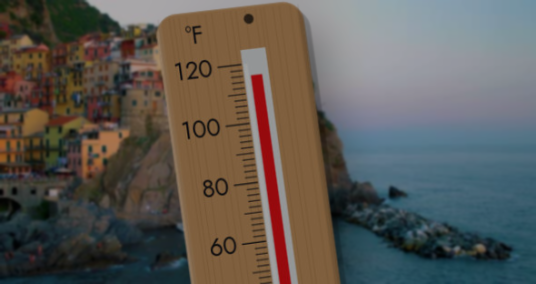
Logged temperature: 116 °F
